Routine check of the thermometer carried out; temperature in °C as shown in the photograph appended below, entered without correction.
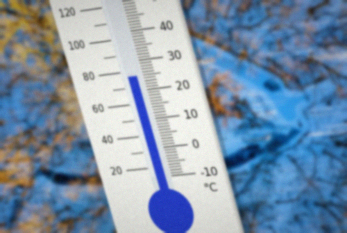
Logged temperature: 25 °C
